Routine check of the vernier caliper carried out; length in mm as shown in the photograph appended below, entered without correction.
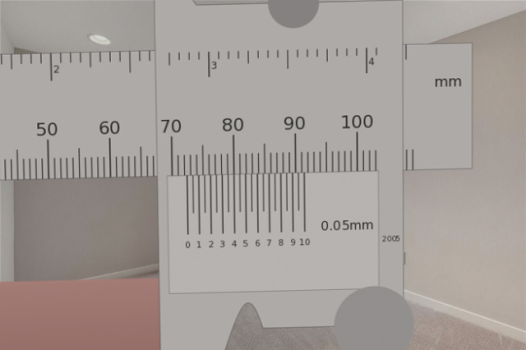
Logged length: 72.4 mm
